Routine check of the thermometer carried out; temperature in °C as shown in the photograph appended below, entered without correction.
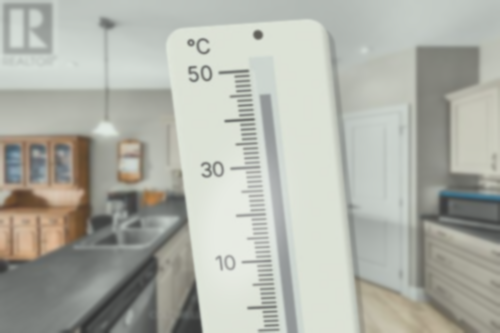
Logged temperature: 45 °C
